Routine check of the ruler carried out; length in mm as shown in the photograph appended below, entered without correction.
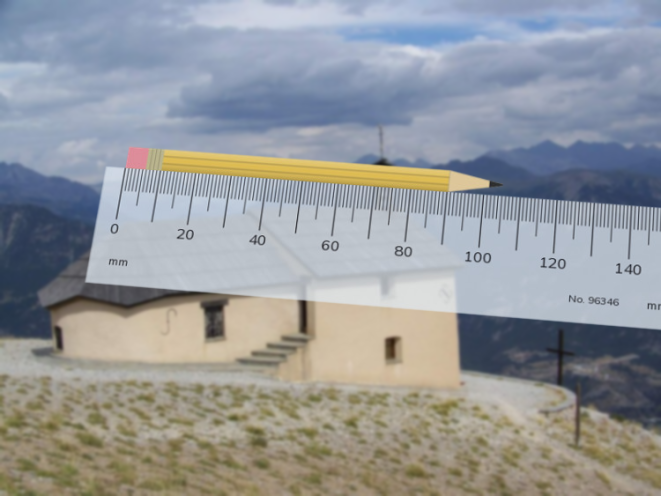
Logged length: 105 mm
